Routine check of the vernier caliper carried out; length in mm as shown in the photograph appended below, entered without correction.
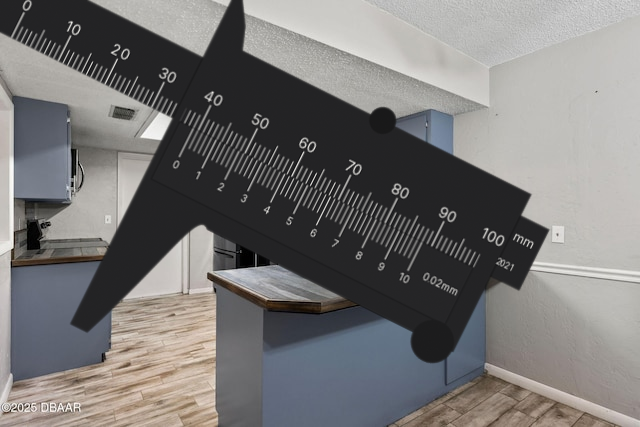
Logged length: 39.0 mm
